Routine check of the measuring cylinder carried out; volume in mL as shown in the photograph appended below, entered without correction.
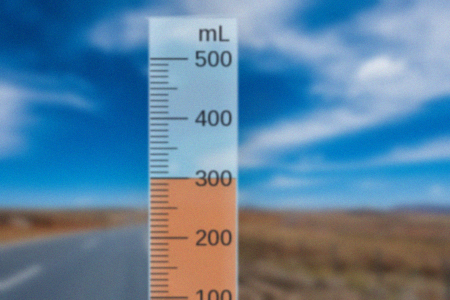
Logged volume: 300 mL
